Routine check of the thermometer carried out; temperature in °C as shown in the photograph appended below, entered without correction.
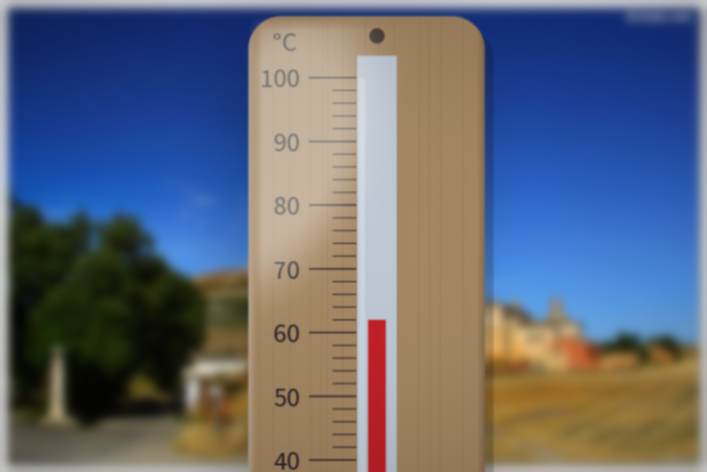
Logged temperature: 62 °C
